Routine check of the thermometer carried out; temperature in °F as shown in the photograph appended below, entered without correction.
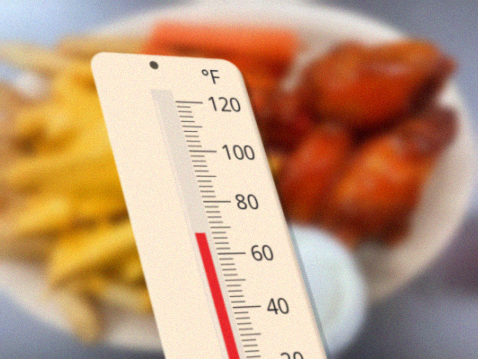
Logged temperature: 68 °F
